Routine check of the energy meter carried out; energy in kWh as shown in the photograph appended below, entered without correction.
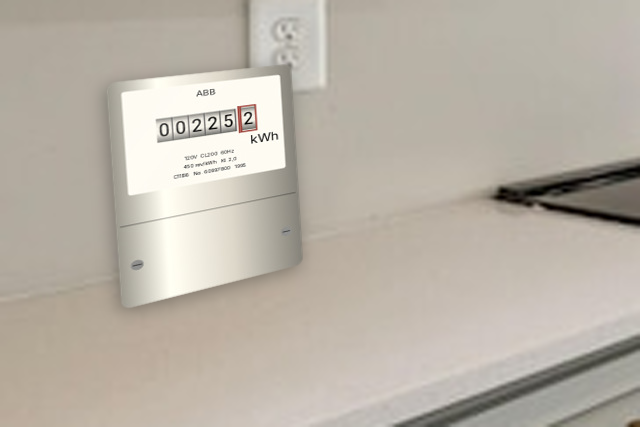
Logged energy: 225.2 kWh
